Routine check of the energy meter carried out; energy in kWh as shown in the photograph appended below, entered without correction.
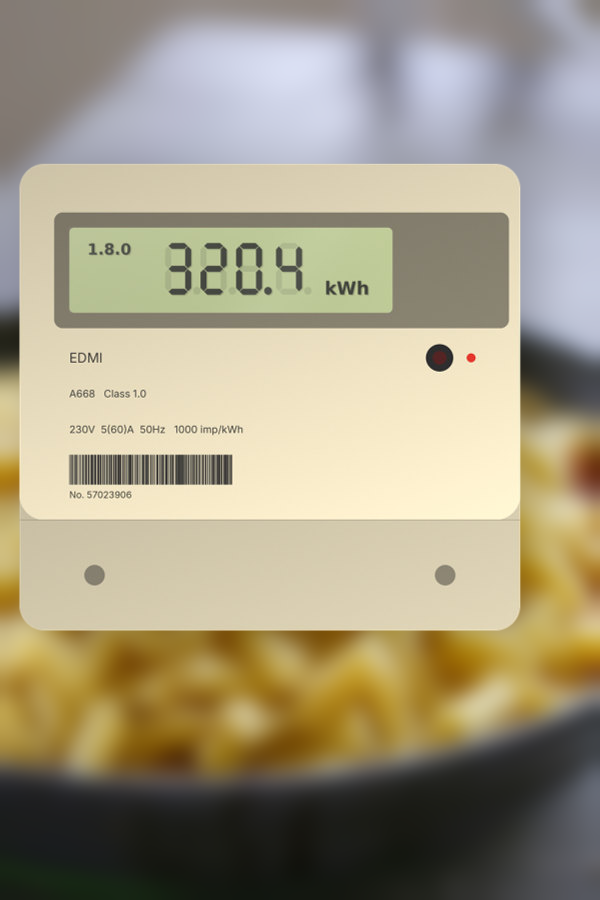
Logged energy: 320.4 kWh
